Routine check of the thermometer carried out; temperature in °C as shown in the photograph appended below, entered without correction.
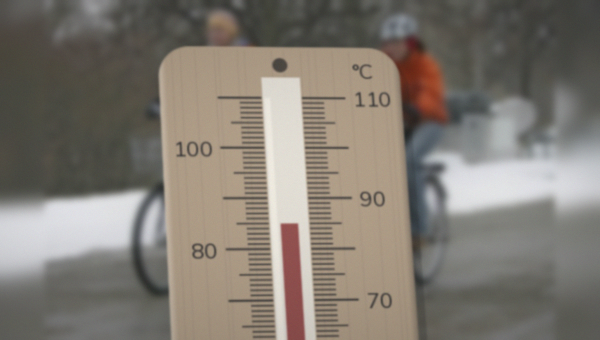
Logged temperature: 85 °C
